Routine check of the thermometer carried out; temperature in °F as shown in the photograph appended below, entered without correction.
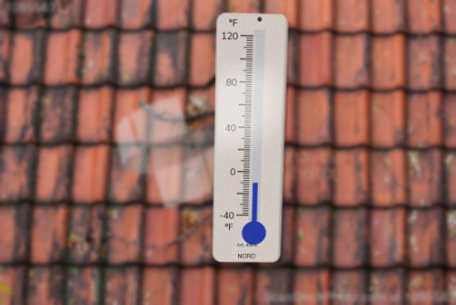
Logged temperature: -10 °F
